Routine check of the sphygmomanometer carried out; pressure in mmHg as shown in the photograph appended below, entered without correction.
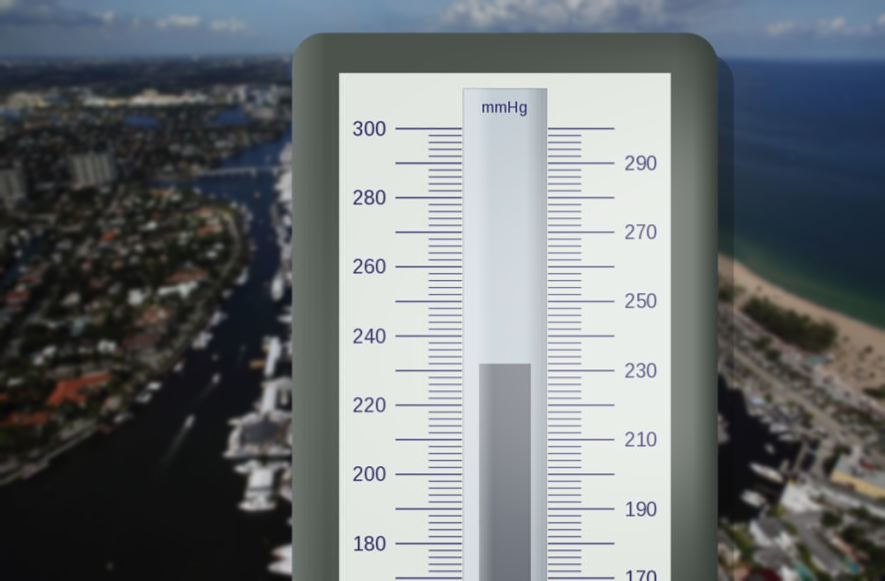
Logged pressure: 232 mmHg
